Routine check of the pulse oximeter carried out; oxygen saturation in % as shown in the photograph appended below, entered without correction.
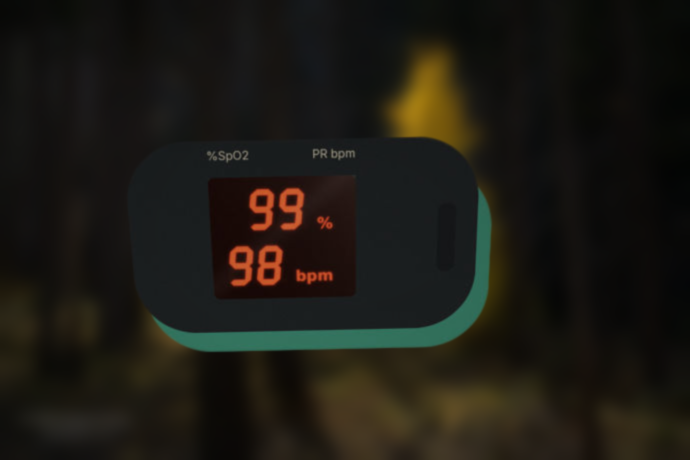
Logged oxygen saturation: 99 %
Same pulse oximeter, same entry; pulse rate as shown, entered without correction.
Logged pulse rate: 98 bpm
